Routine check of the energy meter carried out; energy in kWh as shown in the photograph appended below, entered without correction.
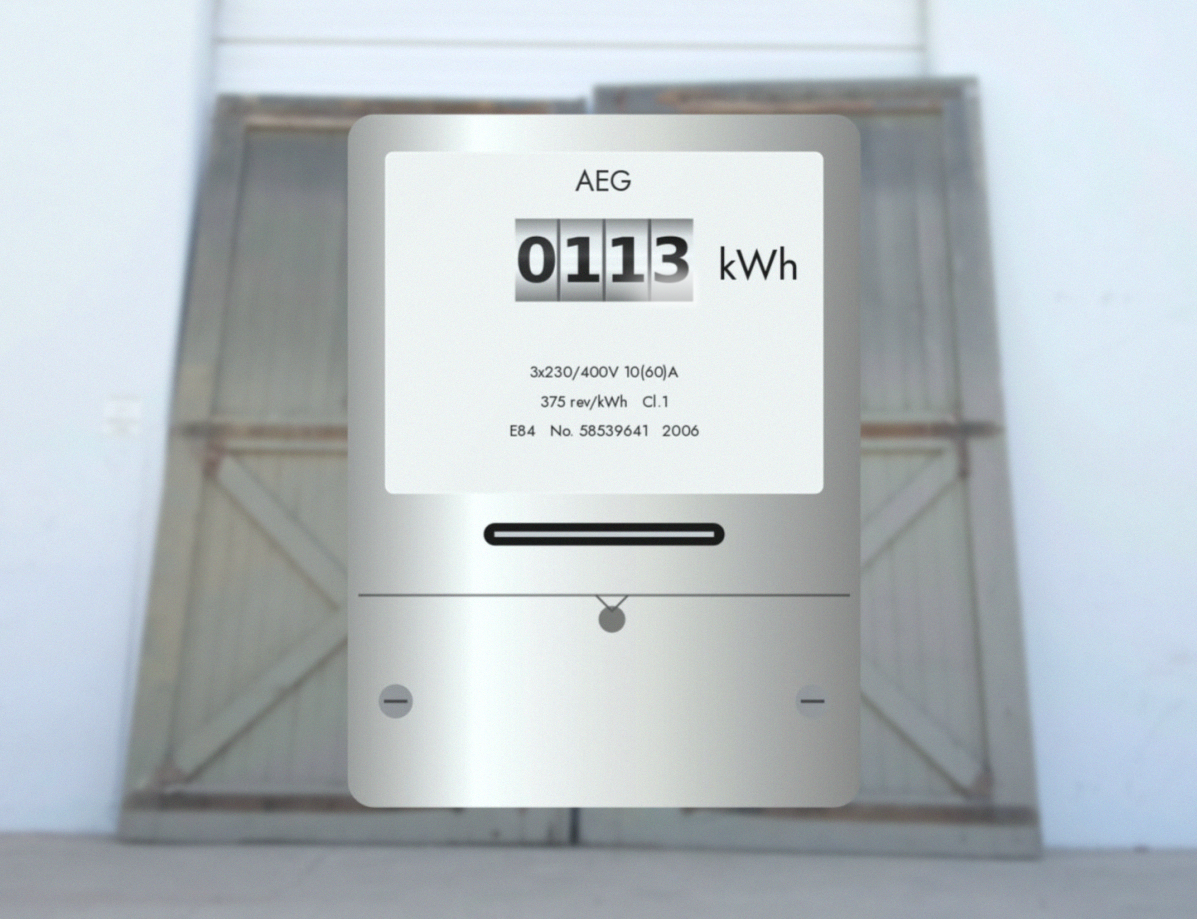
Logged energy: 113 kWh
